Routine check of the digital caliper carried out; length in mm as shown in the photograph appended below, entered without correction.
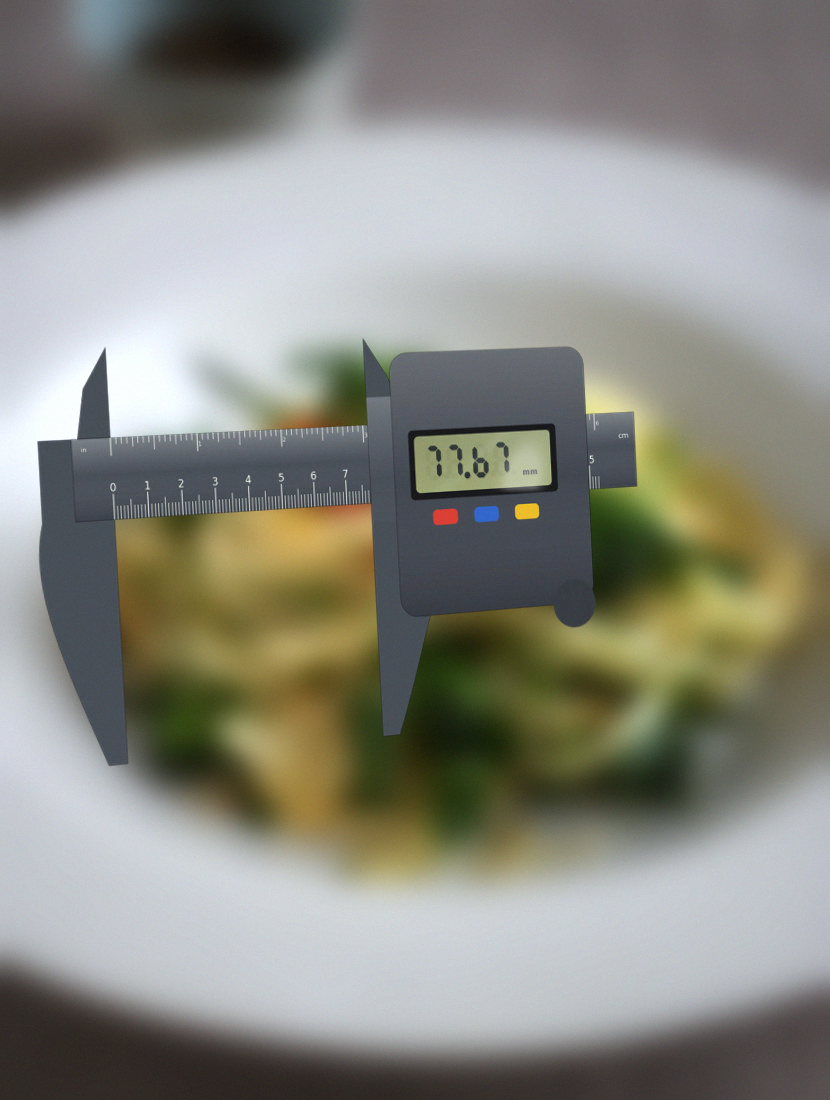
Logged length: 77.67 mm
